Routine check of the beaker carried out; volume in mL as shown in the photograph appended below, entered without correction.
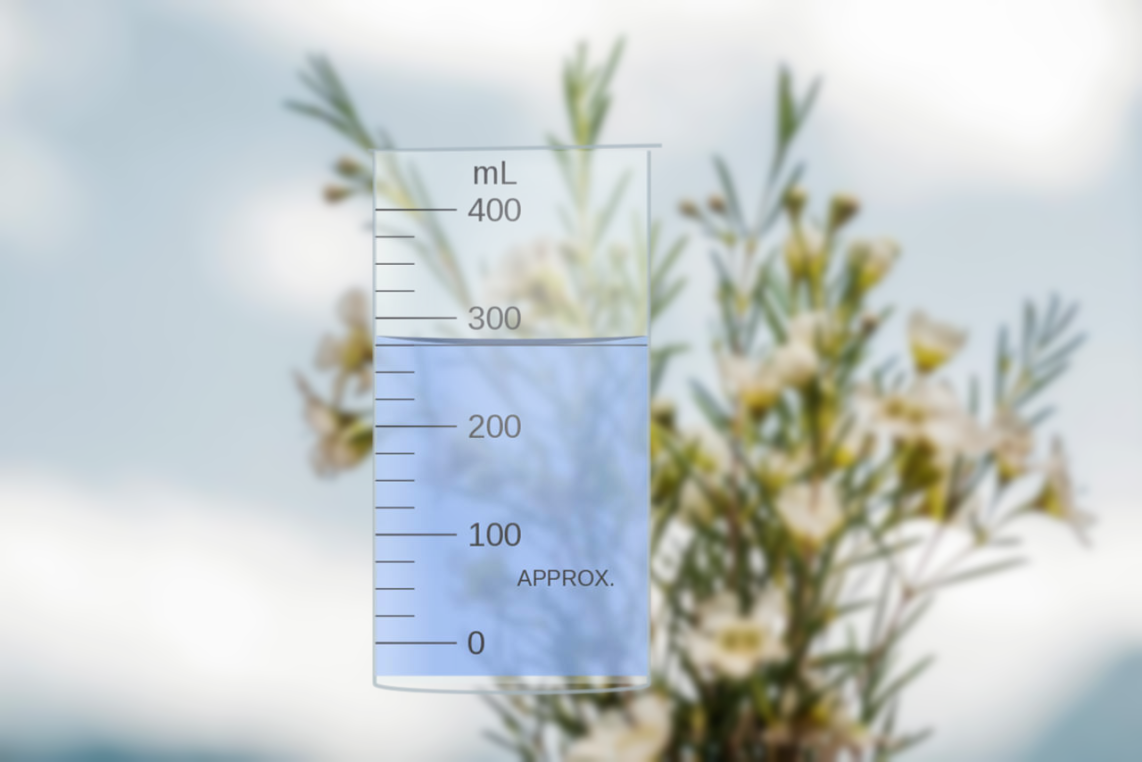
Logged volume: 275 mL
